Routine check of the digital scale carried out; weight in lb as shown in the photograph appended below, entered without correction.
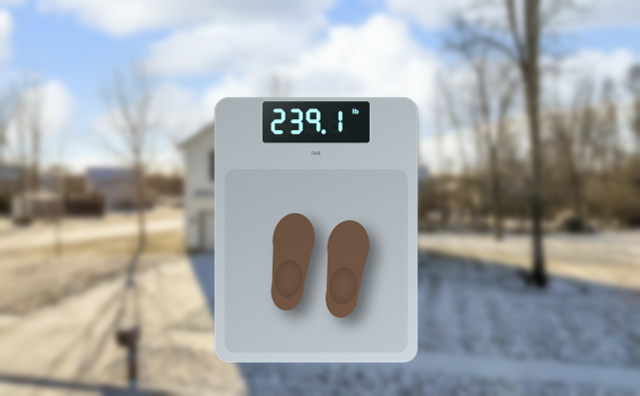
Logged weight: 239.1 lb
